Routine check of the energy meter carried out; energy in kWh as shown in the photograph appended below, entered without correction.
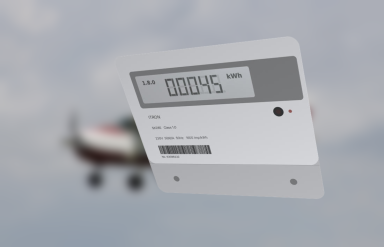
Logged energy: 45 kWh
